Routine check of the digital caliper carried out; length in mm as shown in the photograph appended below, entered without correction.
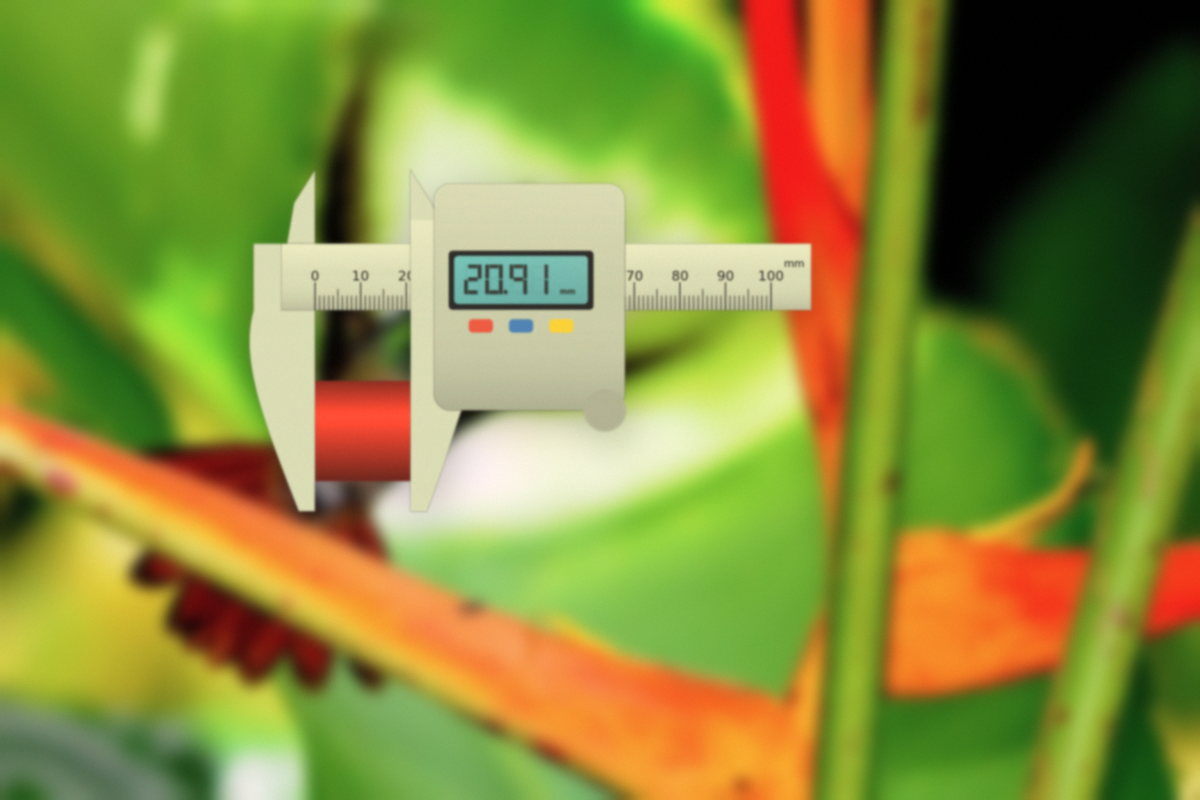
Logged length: 20.91 mm
